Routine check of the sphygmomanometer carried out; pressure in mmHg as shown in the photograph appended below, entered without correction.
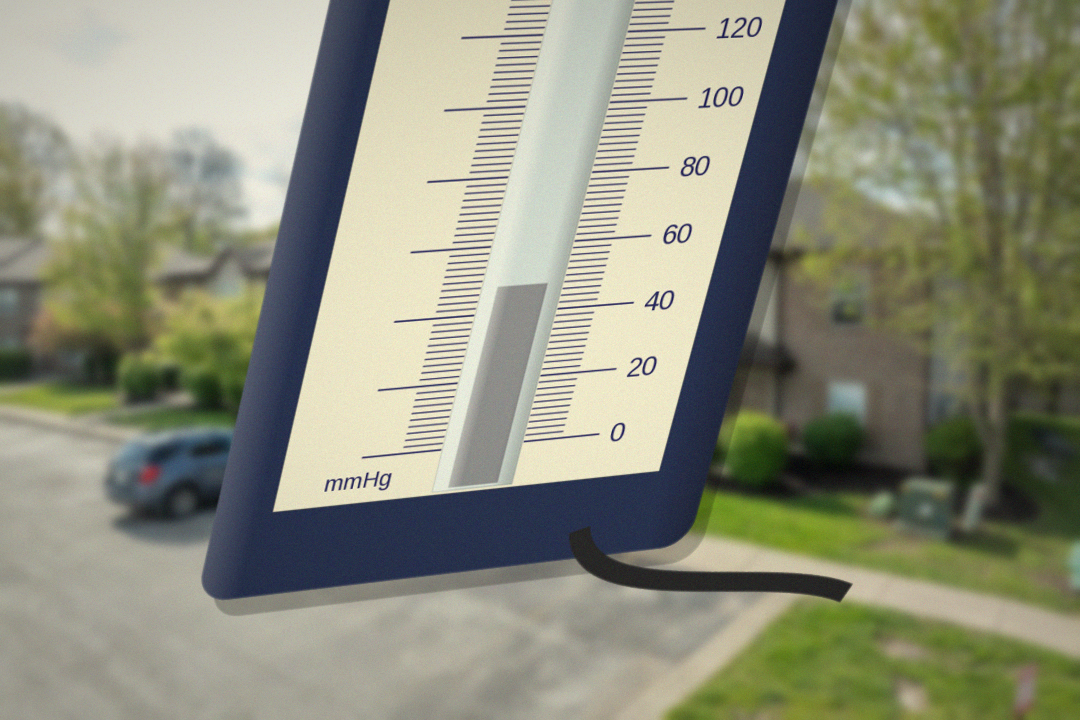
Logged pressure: 48 mmHg
